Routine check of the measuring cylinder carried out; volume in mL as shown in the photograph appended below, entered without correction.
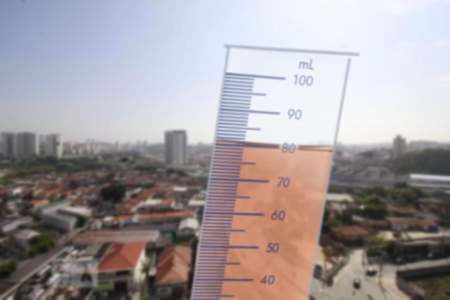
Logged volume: 80 mL
